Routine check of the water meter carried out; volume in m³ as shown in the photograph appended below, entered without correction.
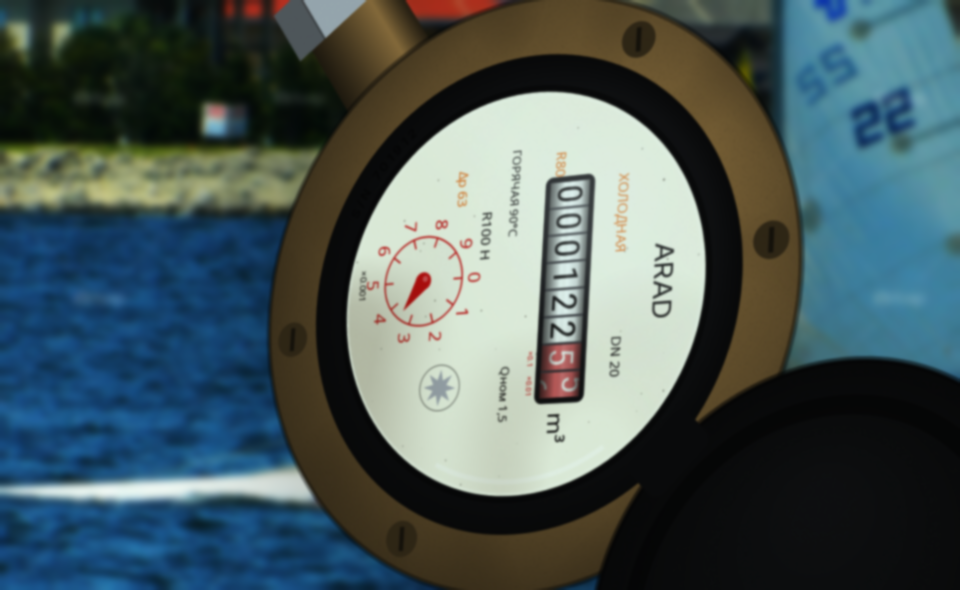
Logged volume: 122.553 m³
